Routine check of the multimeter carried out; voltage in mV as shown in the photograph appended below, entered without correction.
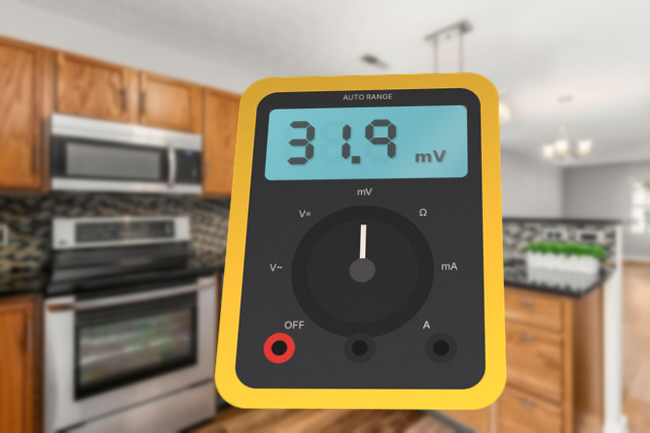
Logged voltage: 31.9 mV
